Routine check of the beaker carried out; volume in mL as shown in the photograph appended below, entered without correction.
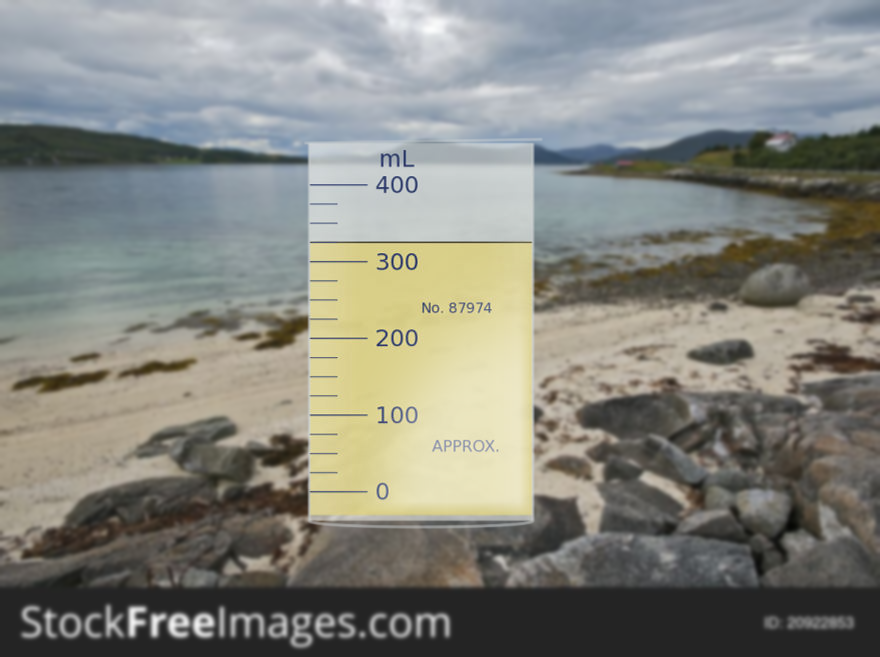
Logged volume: 325 mL
